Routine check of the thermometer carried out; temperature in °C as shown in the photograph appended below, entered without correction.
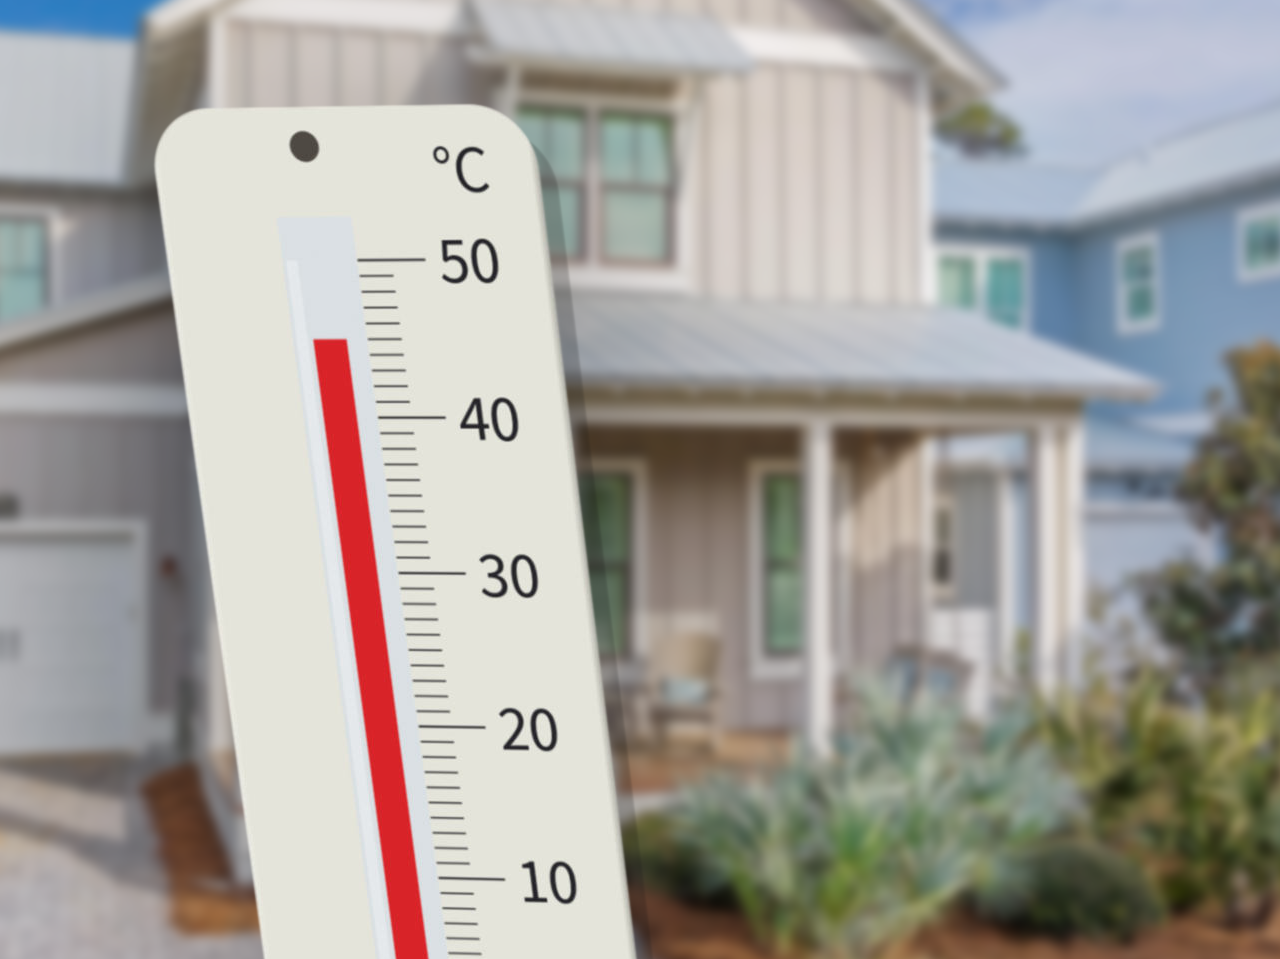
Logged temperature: 45 °C
